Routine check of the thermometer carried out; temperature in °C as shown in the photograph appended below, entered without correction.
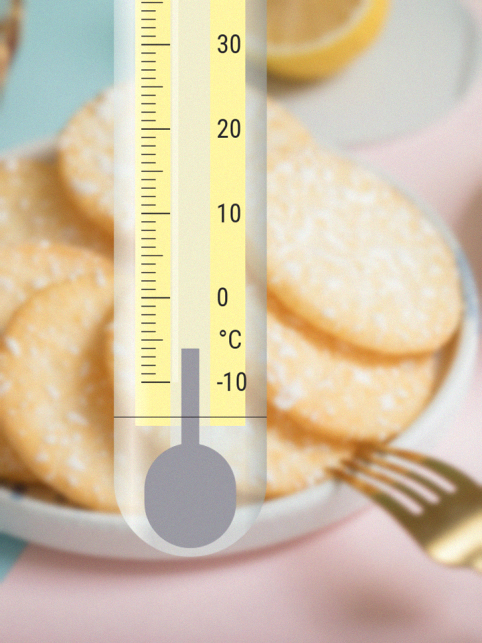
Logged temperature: -6 °C
